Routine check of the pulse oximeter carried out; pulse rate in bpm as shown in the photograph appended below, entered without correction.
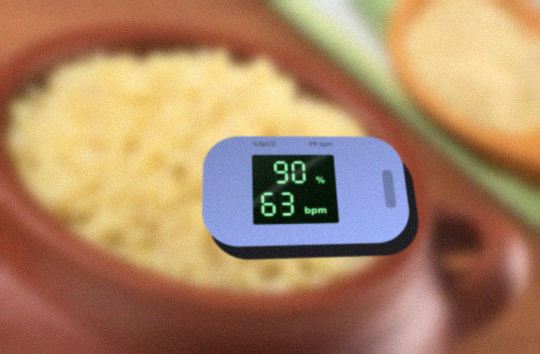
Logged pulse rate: 63 bpm
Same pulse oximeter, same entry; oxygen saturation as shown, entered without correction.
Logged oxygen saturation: 90 %
